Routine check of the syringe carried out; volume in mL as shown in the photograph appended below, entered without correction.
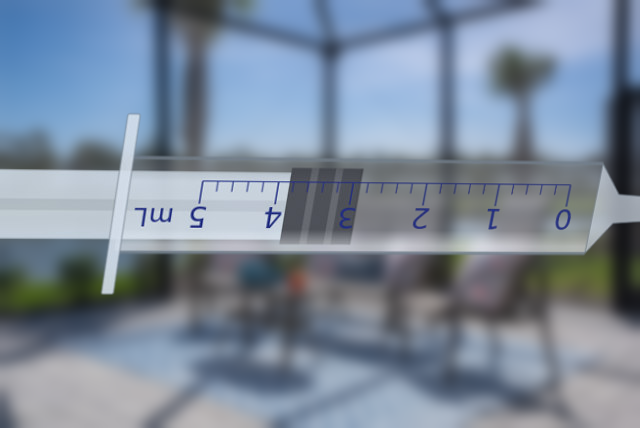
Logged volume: 2.9 mL
